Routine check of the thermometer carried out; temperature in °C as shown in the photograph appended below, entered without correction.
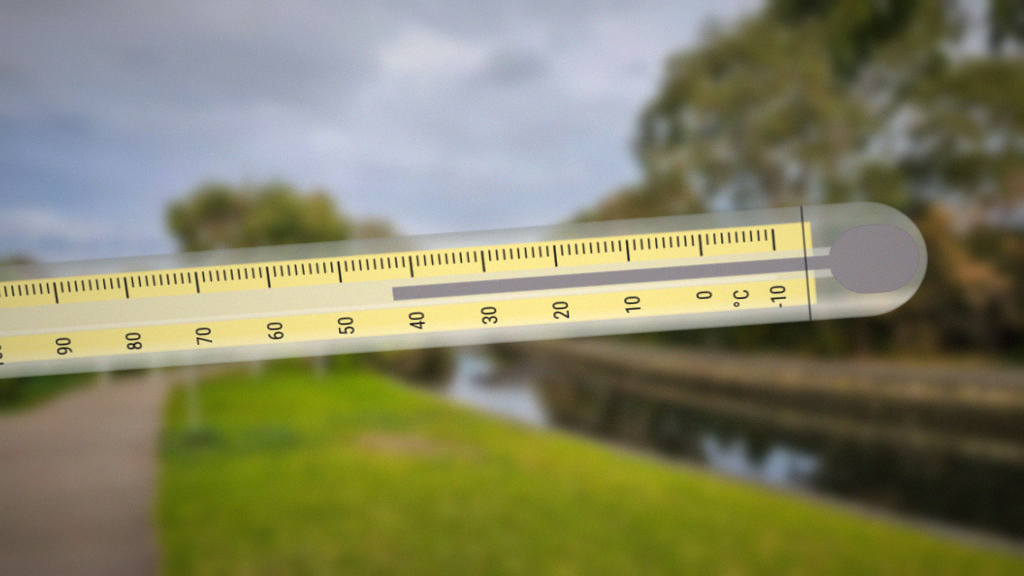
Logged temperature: 43 °C
